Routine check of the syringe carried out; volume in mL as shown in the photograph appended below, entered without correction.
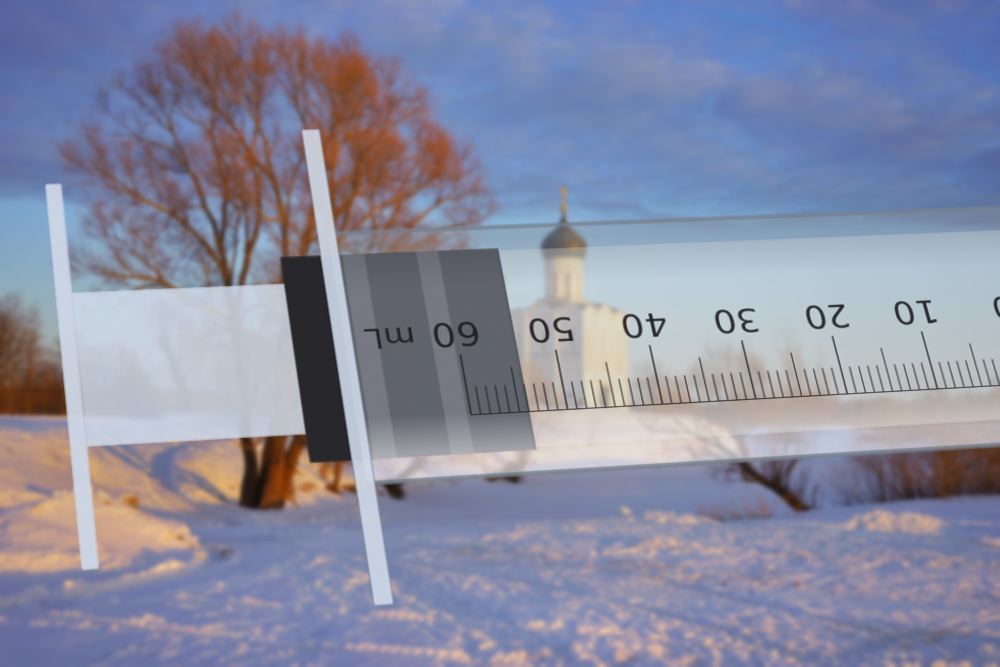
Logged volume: 54 mL
